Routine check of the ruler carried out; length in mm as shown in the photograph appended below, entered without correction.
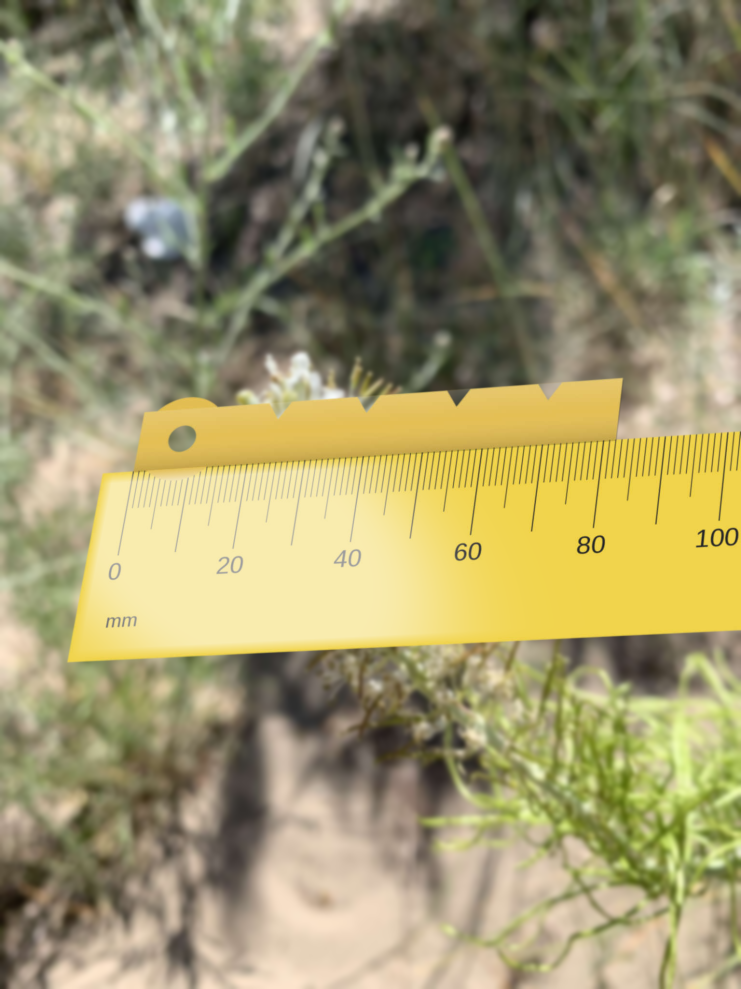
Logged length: 82 mm
